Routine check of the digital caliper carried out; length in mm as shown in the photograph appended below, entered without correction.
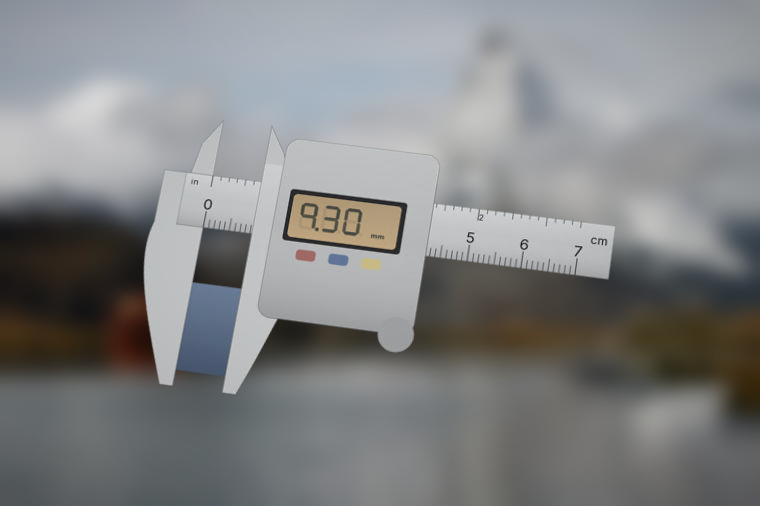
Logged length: 9.30 mm
